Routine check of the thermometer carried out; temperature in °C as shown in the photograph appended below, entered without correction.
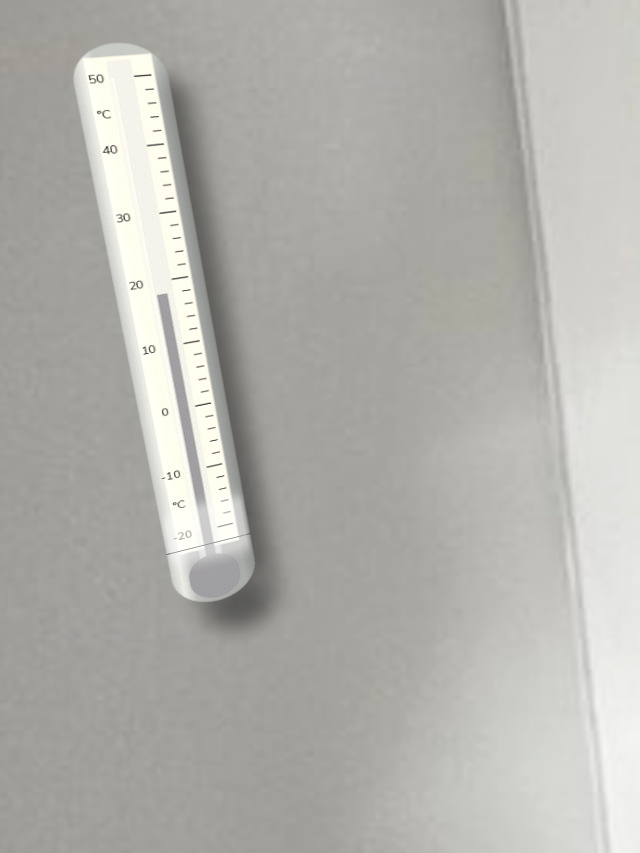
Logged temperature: 18 °C
